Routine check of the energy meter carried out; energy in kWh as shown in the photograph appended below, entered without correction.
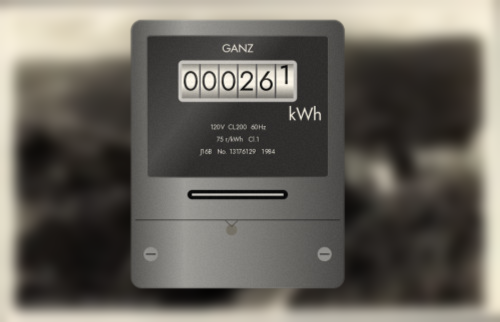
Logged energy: 261 kWh
